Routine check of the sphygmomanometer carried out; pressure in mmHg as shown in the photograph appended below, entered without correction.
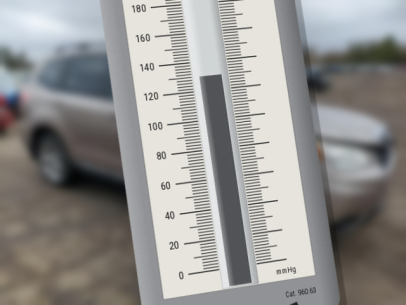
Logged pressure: 130 mmHg
